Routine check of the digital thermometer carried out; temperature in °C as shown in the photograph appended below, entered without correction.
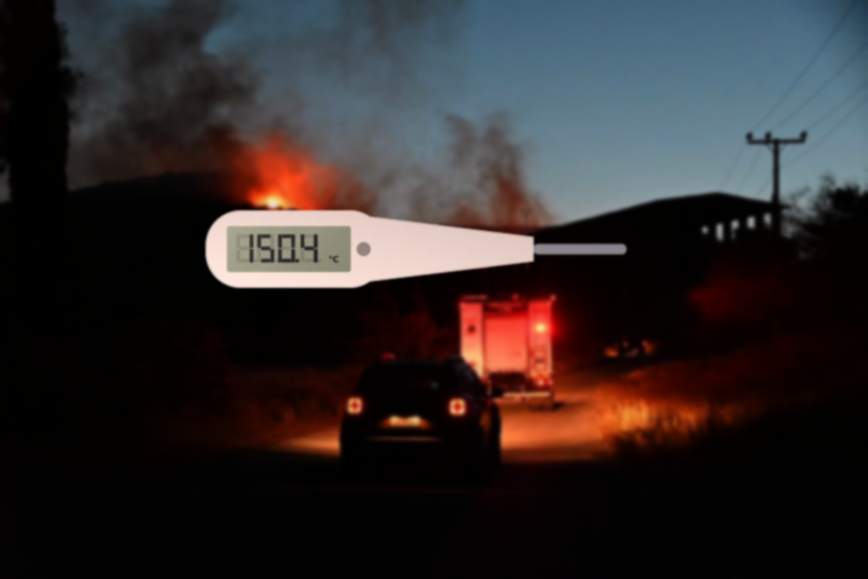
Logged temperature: 150.4 °C
